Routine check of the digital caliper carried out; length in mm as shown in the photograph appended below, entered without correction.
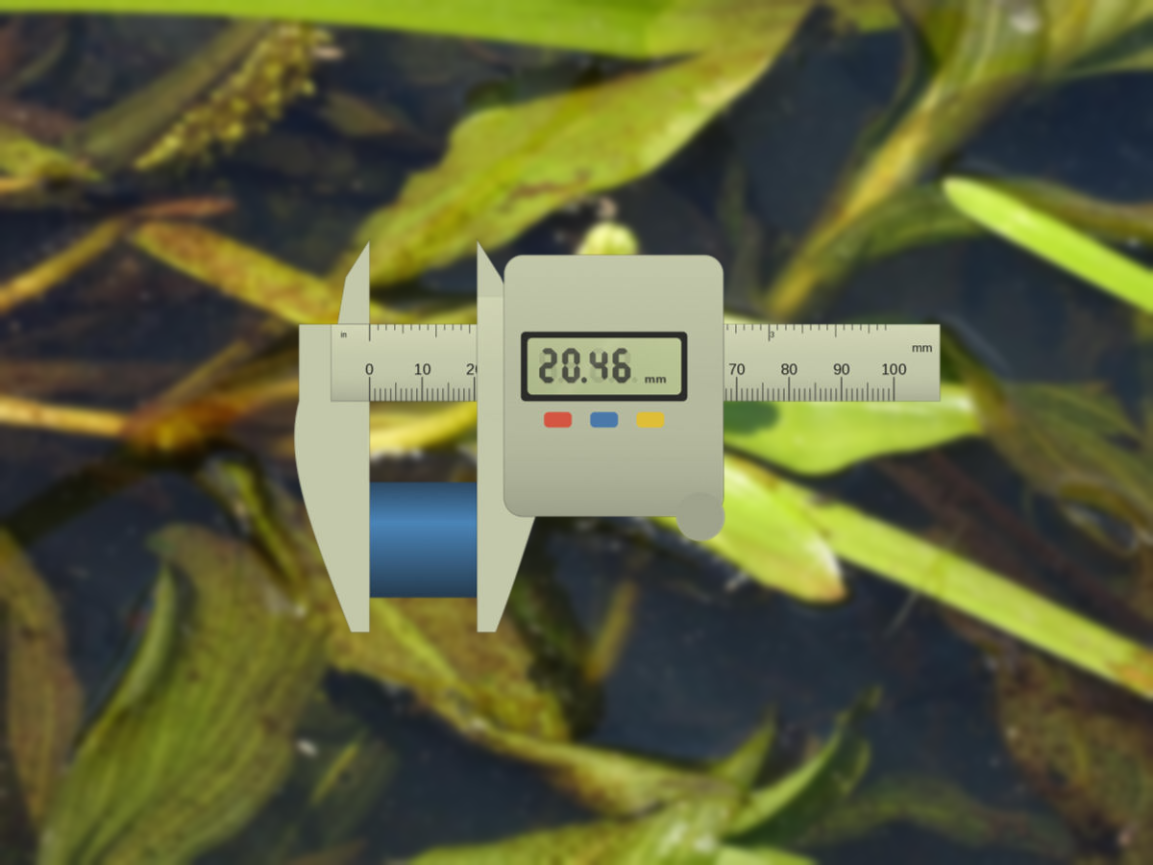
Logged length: 20.46 mm
